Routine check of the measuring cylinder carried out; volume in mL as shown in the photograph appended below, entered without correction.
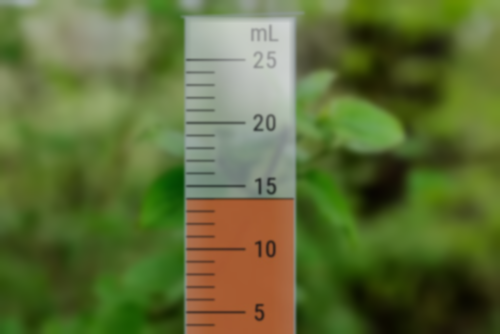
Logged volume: 14 mL
